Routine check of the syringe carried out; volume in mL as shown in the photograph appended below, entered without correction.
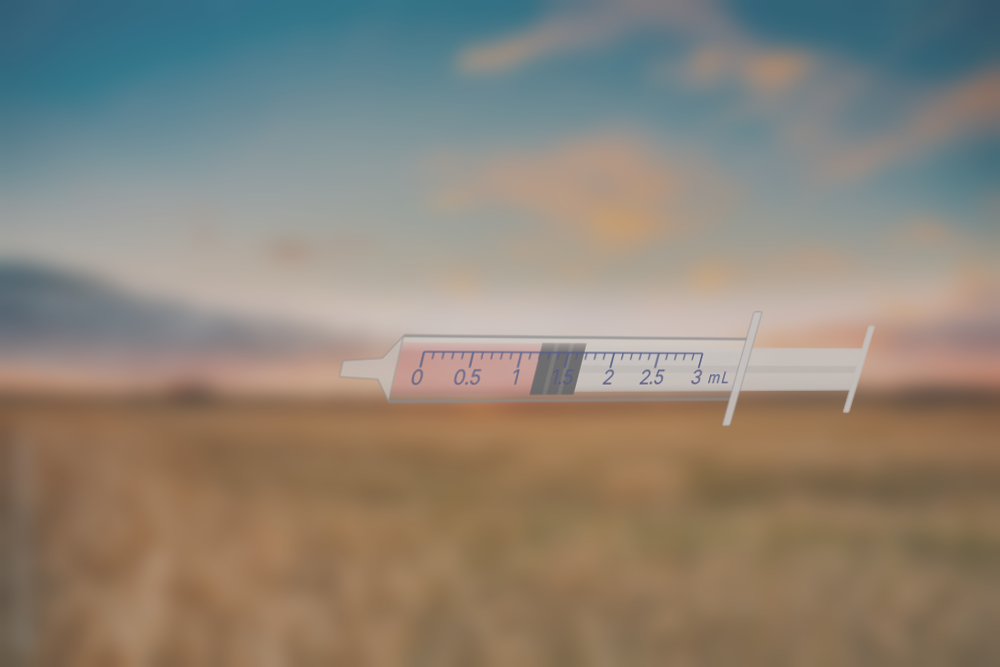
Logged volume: 1.2 mL
